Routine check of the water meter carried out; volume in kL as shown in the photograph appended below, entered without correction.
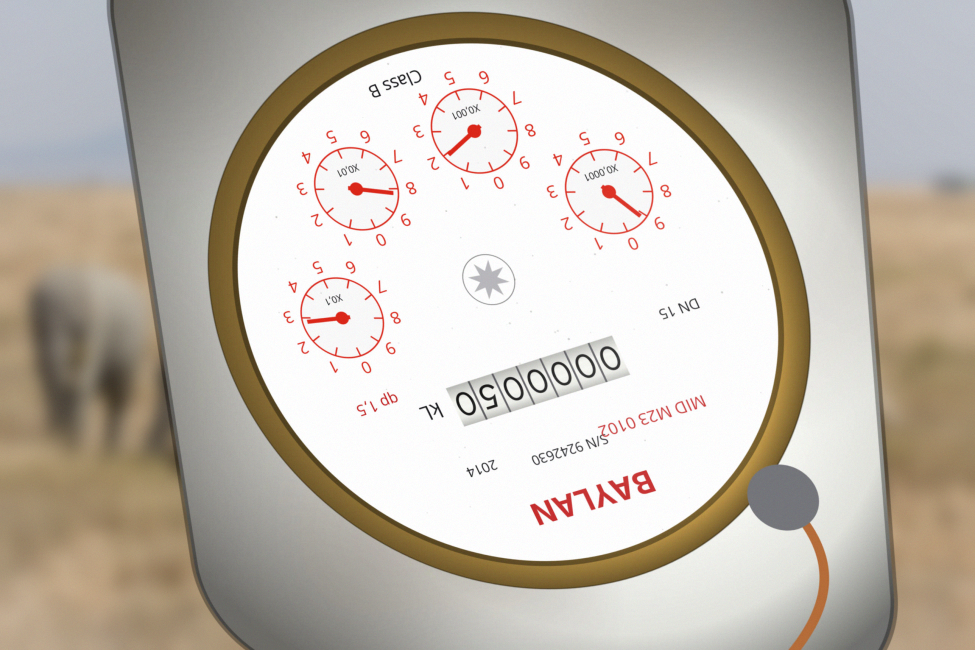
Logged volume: 50.2819 kL
